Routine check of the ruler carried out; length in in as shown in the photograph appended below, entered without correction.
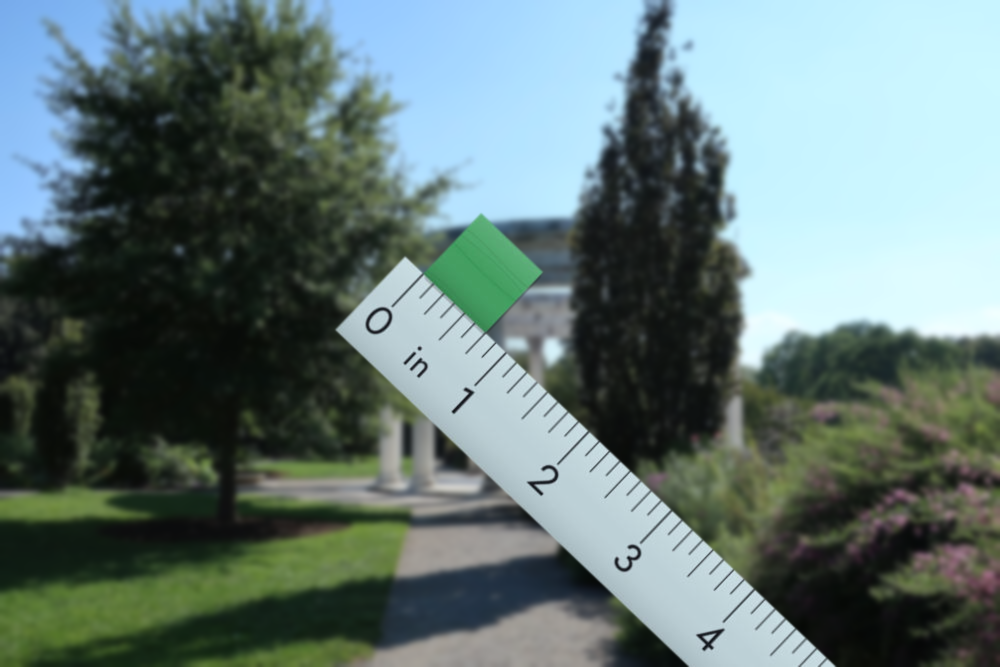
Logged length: 0.75 in
